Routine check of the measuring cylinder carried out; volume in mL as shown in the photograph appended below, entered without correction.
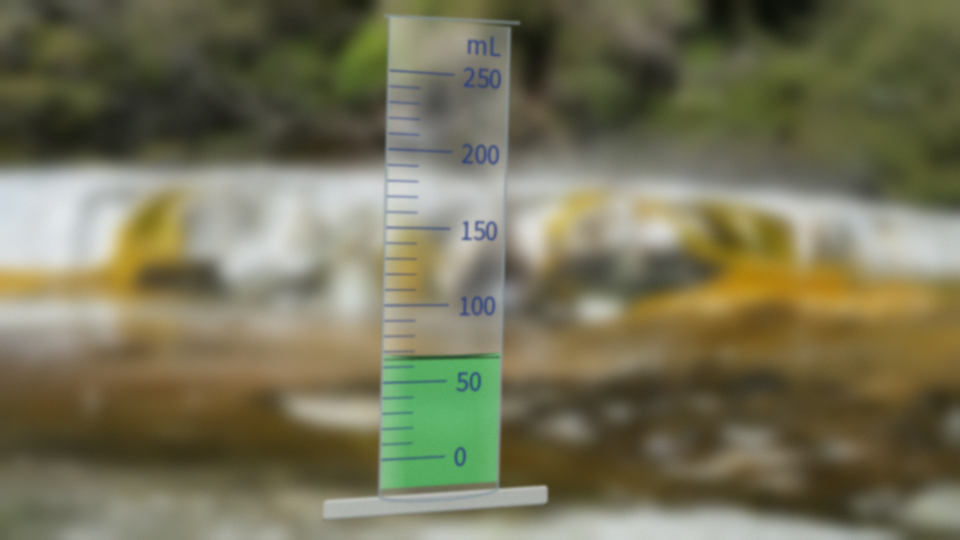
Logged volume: 65 mL
